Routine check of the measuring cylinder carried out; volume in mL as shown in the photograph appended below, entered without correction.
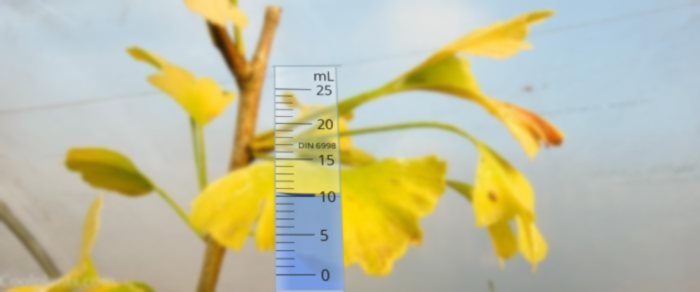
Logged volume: 10 mL
